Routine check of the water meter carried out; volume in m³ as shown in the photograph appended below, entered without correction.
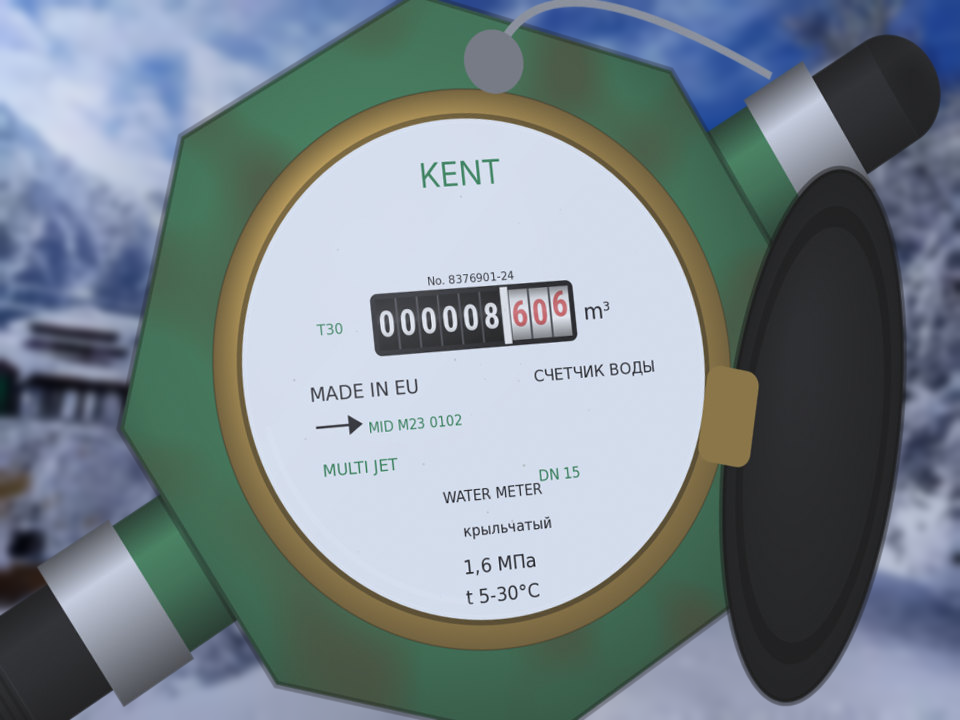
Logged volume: 8.606 m³
